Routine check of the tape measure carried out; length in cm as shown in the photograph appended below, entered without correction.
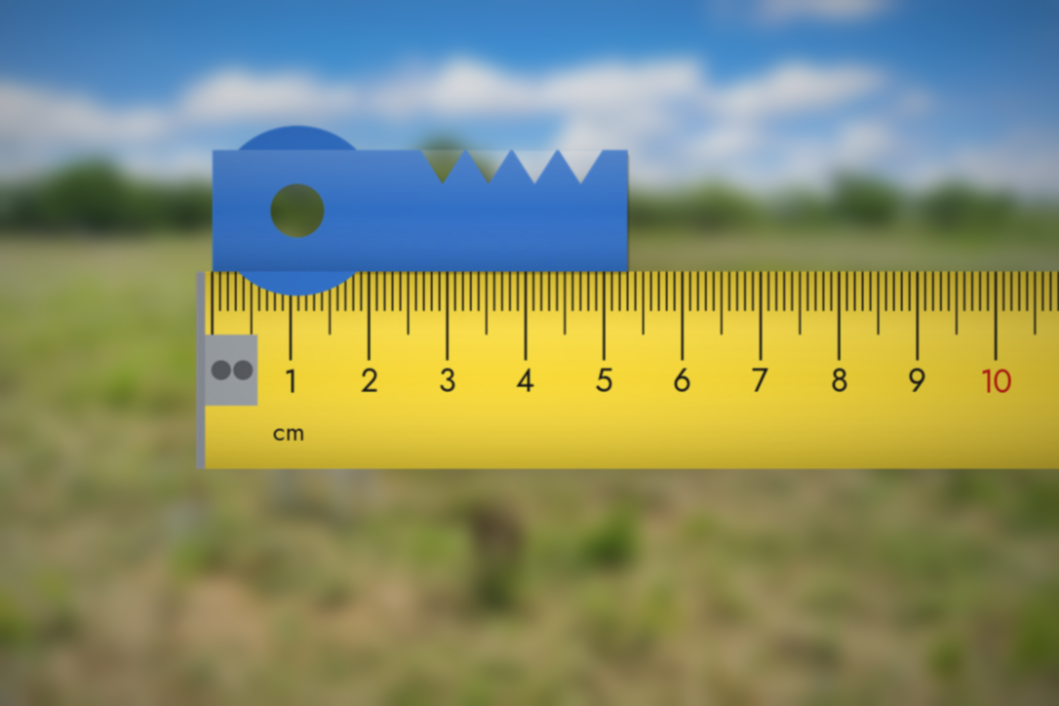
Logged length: 5.3 cm
